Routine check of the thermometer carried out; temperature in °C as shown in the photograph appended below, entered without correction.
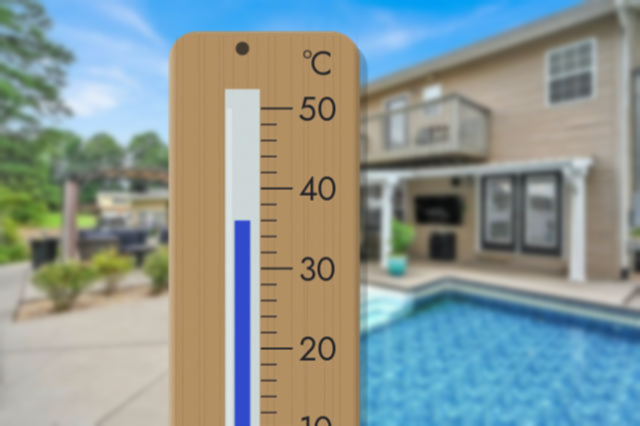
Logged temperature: 36 °C
